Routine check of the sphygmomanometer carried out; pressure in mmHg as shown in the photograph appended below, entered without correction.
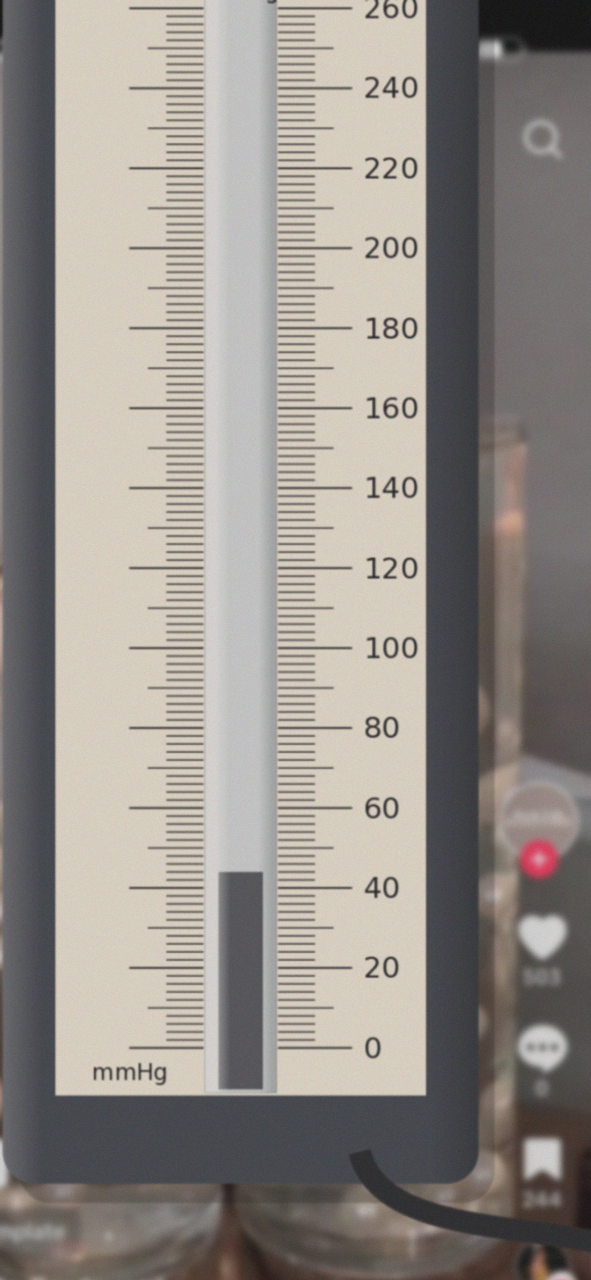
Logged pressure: 44 mmHg
